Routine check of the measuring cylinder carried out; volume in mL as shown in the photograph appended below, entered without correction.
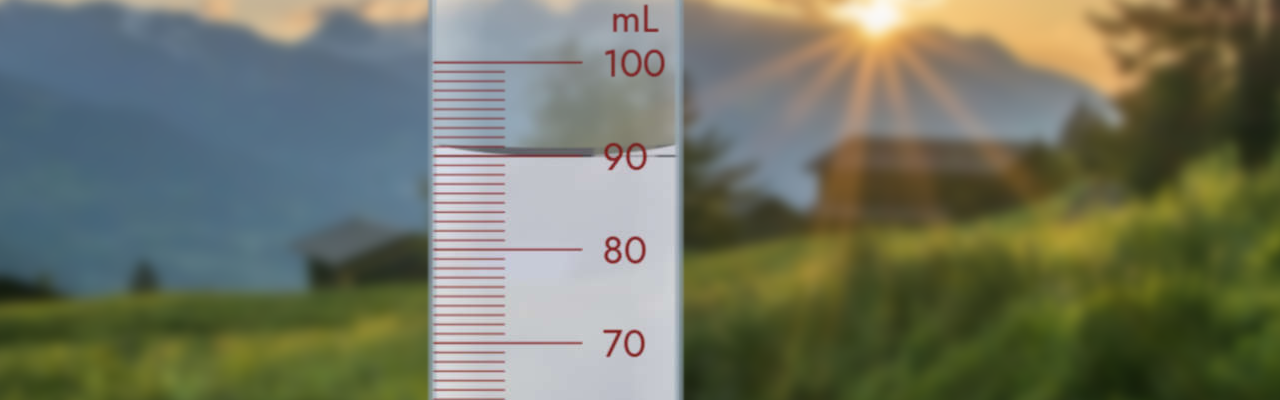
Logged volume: 90 mL
